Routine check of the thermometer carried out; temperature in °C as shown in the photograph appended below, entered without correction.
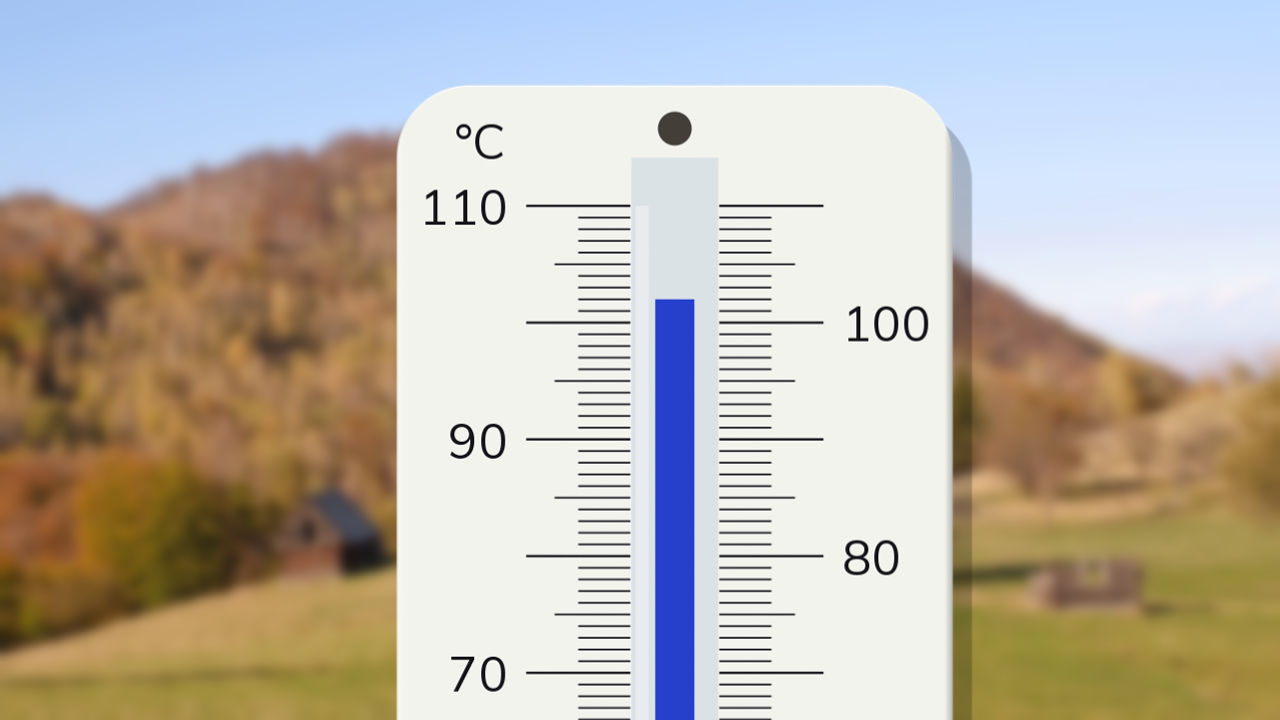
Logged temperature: 102 °C
